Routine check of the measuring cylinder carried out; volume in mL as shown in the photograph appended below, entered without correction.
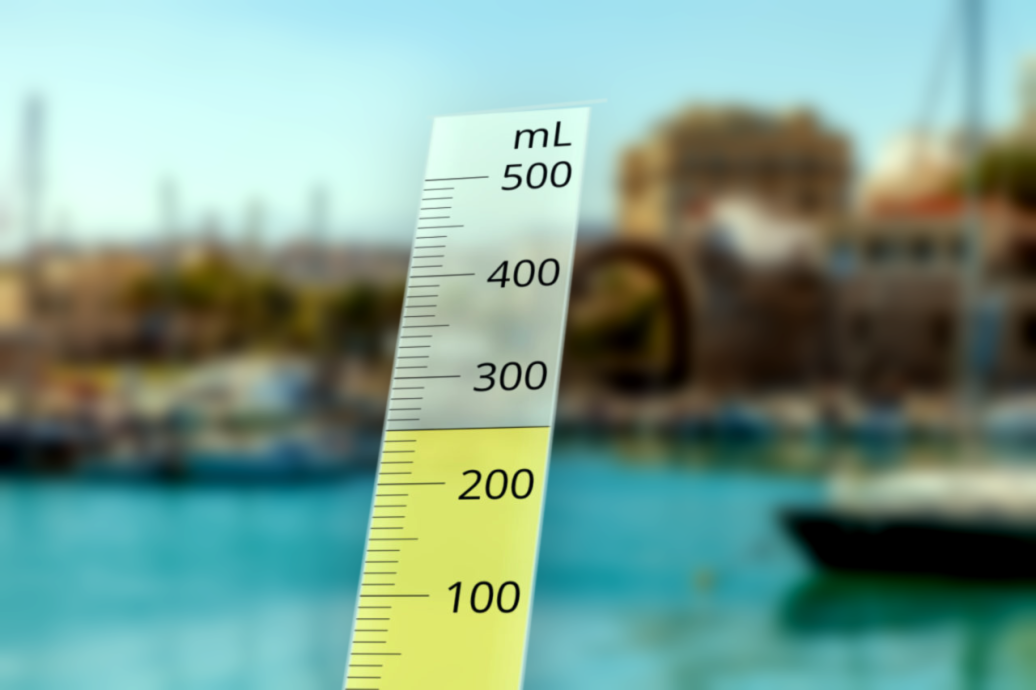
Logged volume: 250 mL
